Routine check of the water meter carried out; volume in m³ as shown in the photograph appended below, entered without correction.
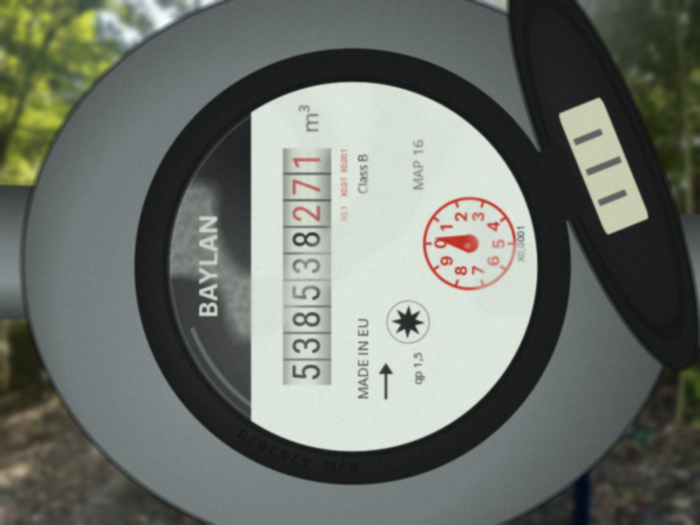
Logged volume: 538538.2710 m³
